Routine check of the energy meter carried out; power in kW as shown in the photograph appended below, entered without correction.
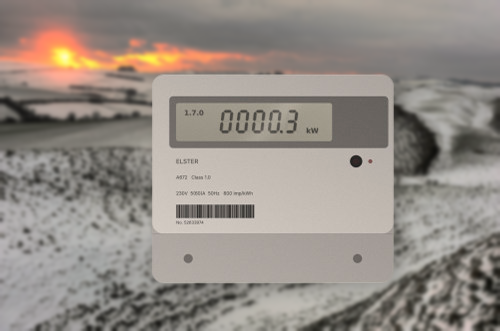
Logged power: 0.3 kW
